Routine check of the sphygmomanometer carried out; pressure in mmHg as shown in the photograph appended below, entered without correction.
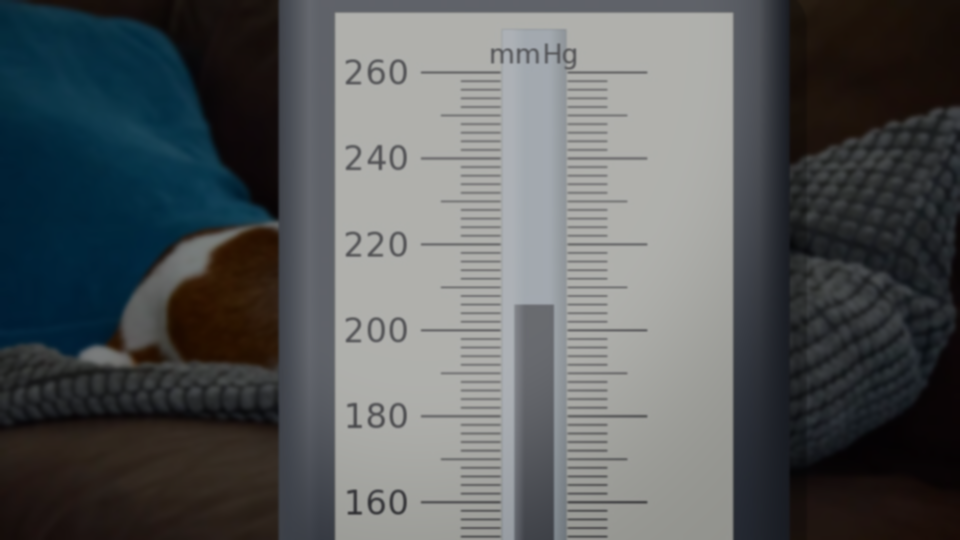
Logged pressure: 206 mmHg
